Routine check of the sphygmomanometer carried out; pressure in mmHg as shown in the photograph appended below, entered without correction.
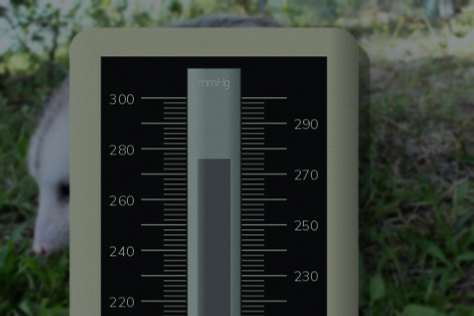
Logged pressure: 276 mmHg
